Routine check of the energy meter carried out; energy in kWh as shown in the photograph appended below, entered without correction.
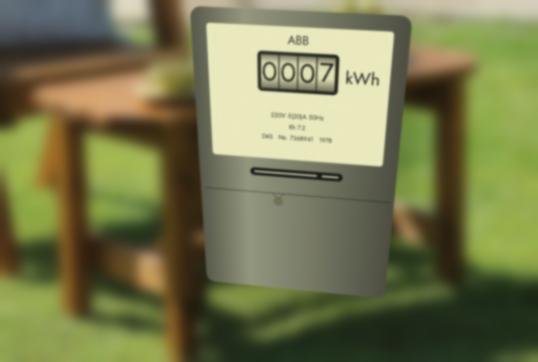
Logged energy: 7 kWh
